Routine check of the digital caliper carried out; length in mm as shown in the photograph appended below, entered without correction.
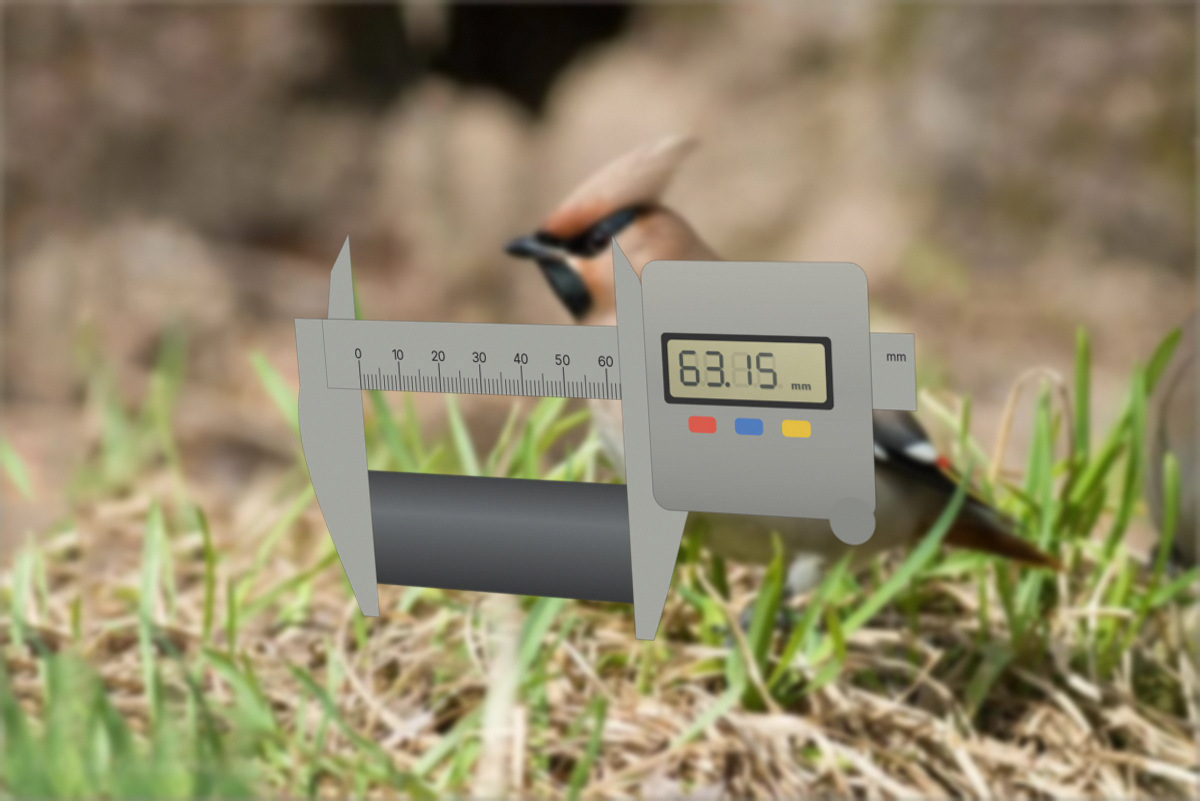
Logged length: 63.15 mm
